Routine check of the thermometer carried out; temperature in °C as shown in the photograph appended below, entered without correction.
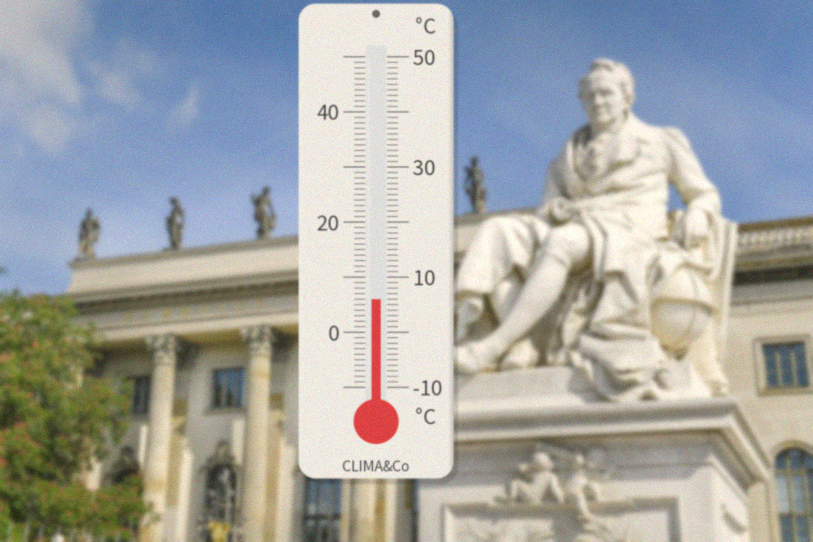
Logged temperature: 6 °C
